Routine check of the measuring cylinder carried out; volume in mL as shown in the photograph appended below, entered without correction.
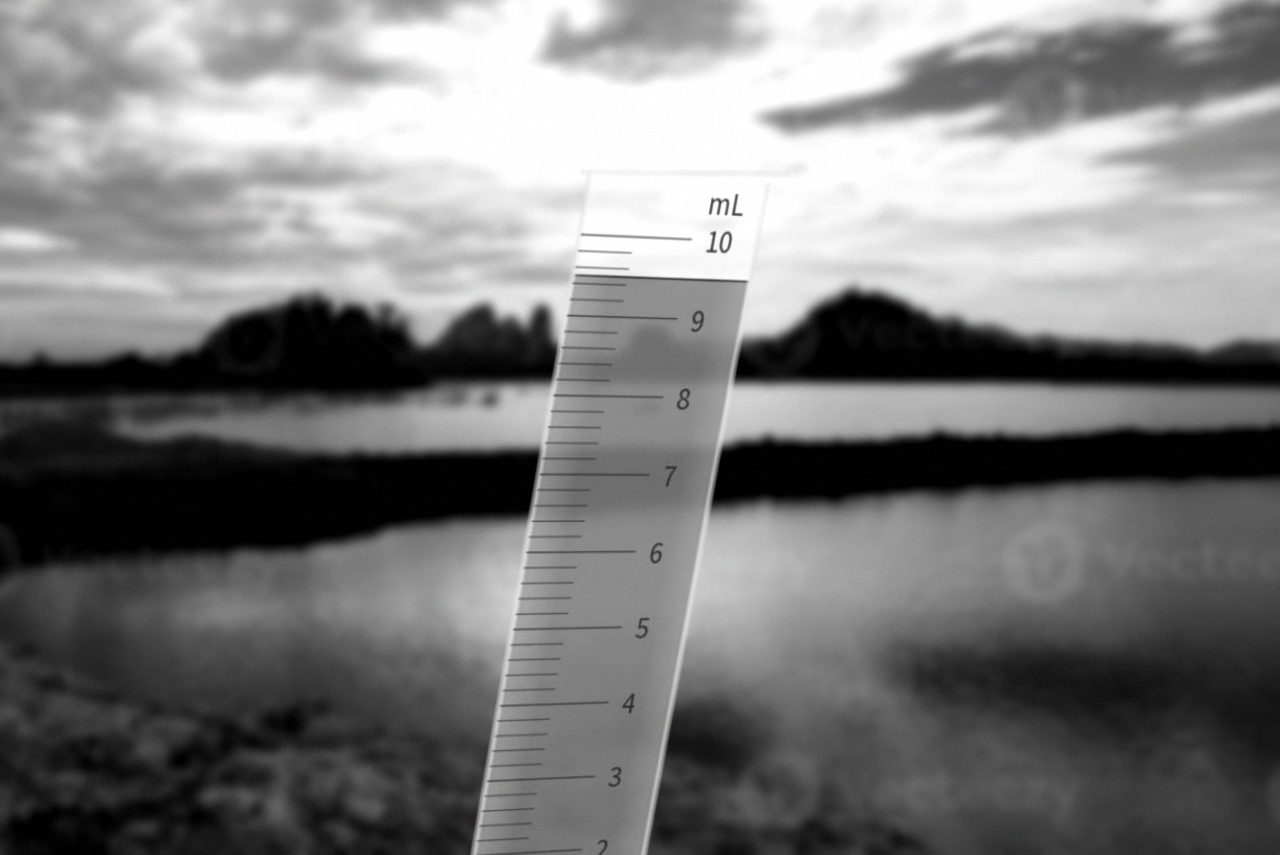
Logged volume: 9.5 mL
